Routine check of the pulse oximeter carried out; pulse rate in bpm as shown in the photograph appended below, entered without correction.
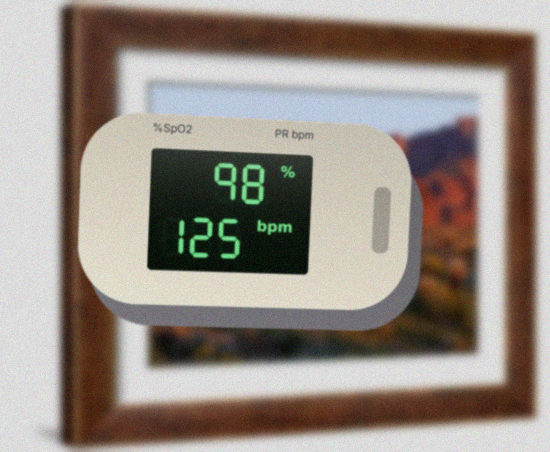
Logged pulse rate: 125 bpm
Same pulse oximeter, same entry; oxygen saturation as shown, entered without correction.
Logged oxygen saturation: 98 %
